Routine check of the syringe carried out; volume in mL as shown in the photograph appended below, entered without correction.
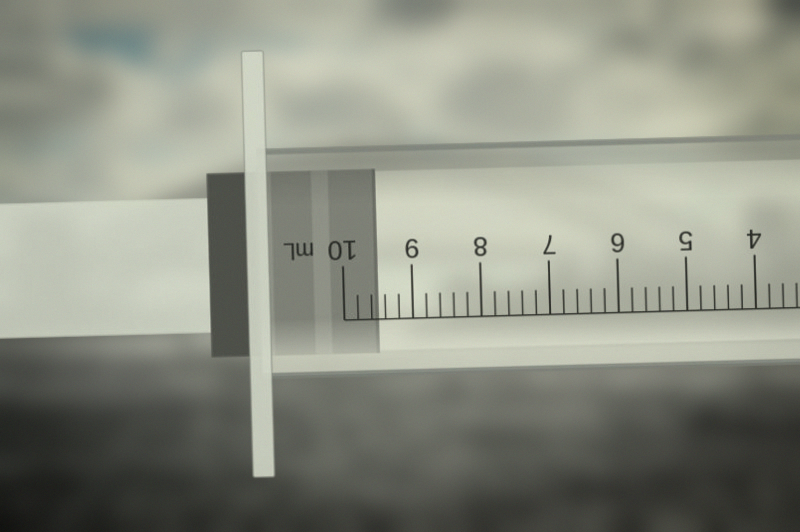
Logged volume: 9.5 mL
